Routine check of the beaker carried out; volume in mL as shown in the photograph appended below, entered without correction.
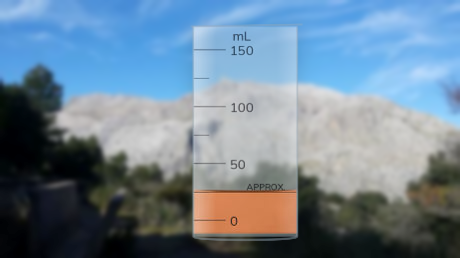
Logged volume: 25 mL
